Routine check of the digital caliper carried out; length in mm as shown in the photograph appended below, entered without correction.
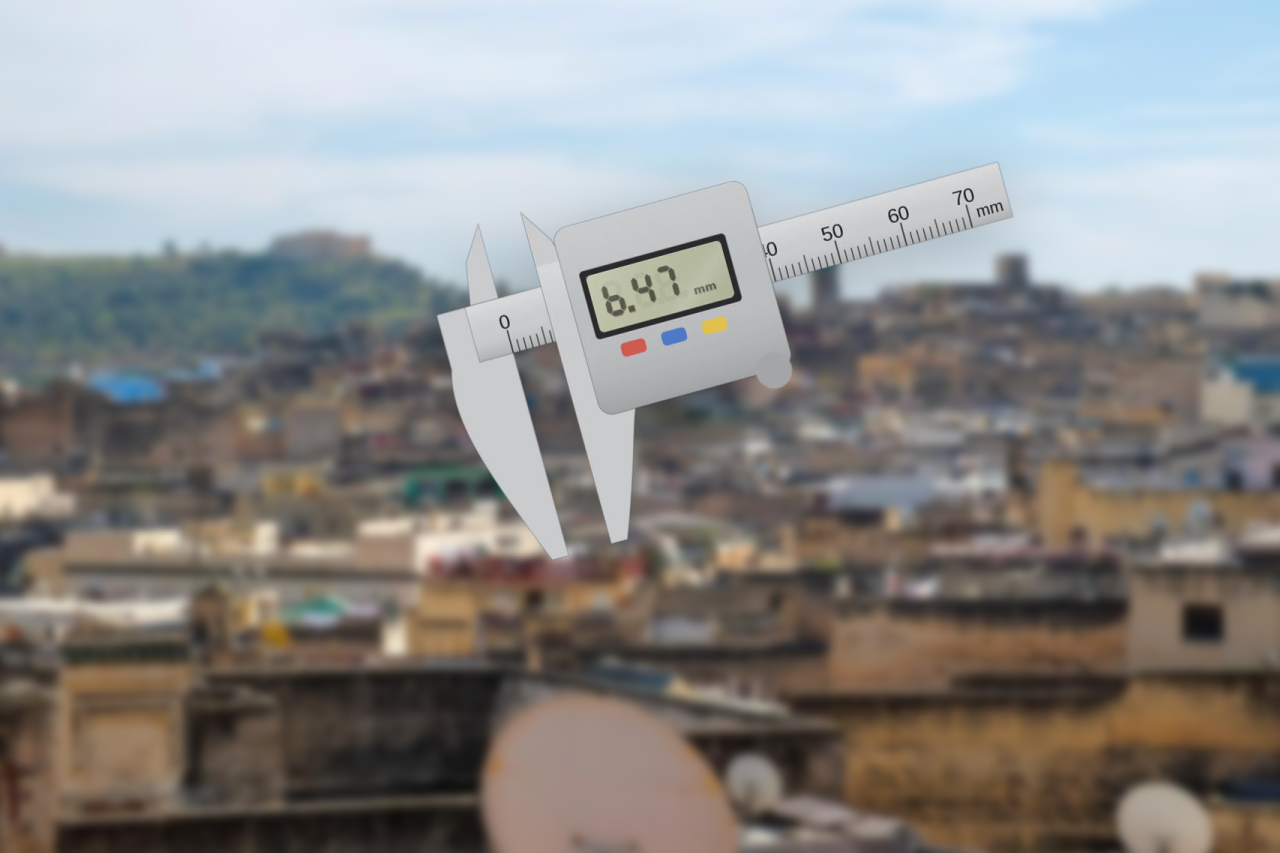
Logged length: 6.47 mm
